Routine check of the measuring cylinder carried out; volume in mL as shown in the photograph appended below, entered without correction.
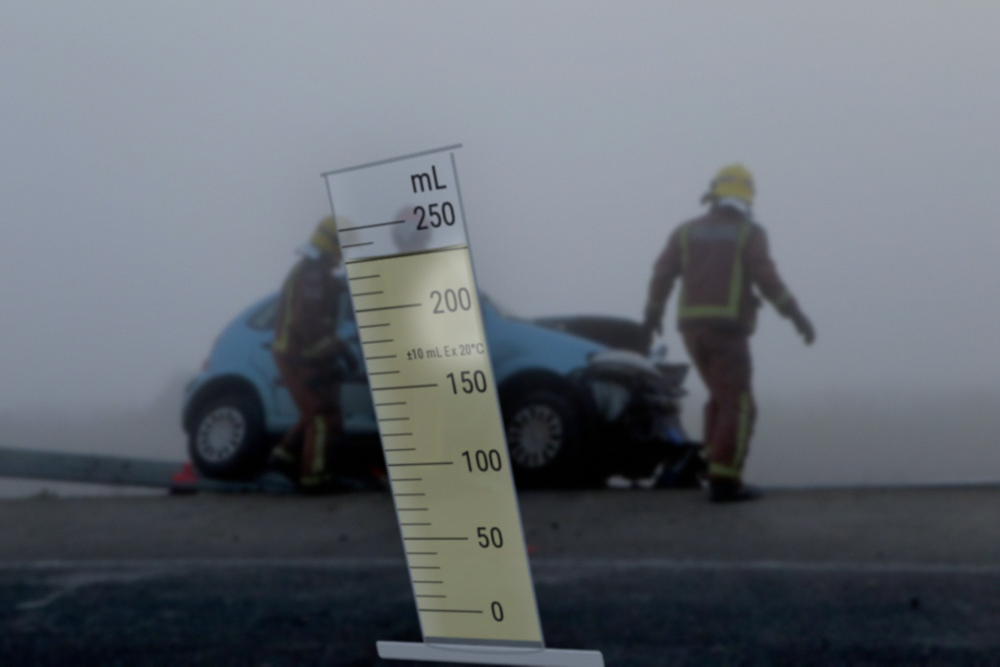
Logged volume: 230 mL
